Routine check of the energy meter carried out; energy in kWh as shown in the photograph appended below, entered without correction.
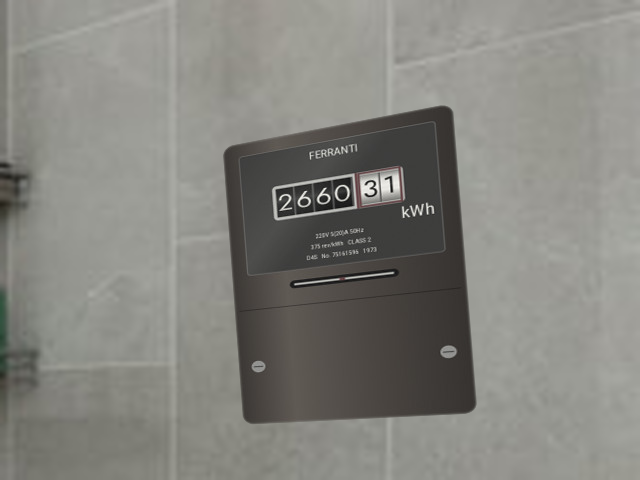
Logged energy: 2660.31 kWh
